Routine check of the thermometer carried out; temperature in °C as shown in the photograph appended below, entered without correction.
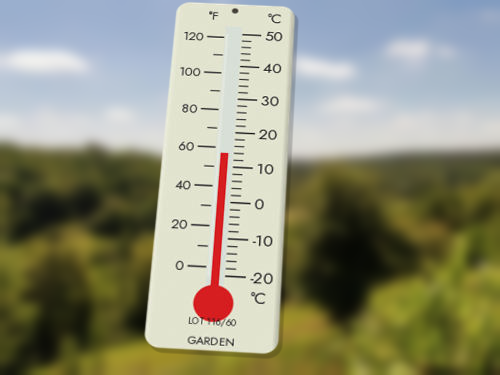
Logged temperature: 14 °C
